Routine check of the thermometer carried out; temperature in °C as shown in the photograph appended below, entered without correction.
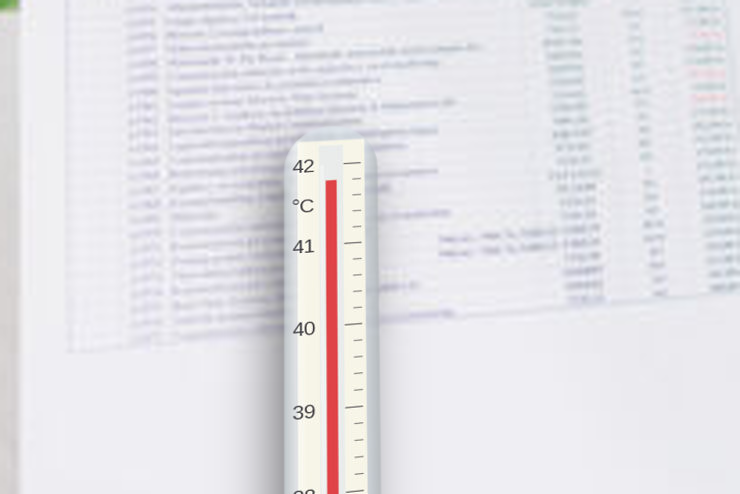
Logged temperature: 41.8 °C
